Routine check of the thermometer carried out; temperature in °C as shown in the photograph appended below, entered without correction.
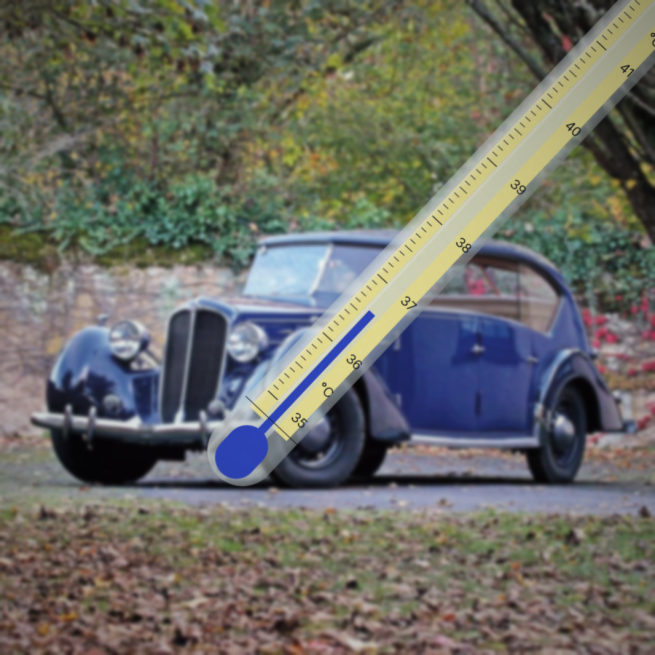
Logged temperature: 36.6 °C
